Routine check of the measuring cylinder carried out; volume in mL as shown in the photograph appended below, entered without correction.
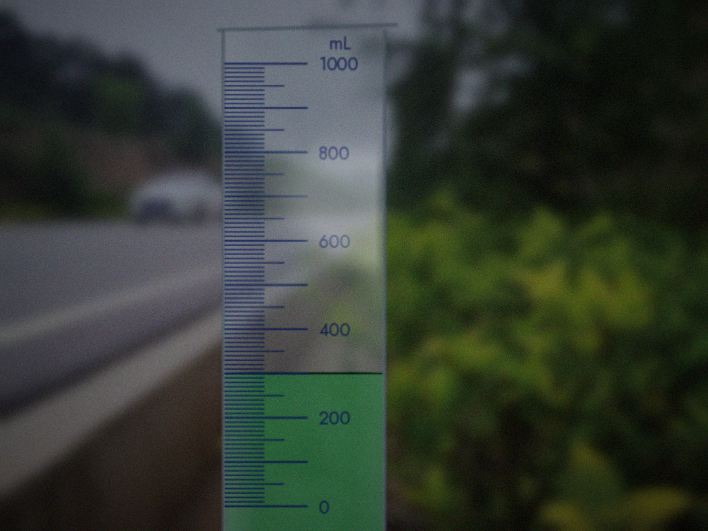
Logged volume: 300 mL
